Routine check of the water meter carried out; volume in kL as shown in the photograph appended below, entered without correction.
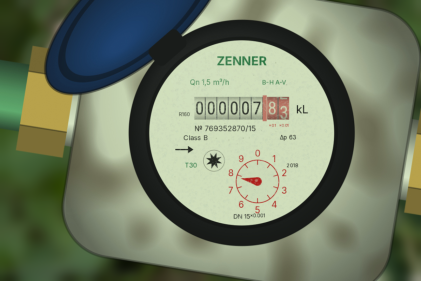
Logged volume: 7.827 kL
